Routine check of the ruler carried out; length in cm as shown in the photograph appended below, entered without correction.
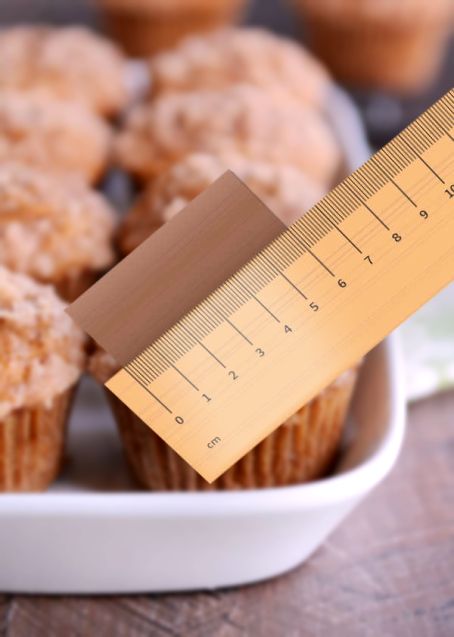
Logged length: 6 cm
